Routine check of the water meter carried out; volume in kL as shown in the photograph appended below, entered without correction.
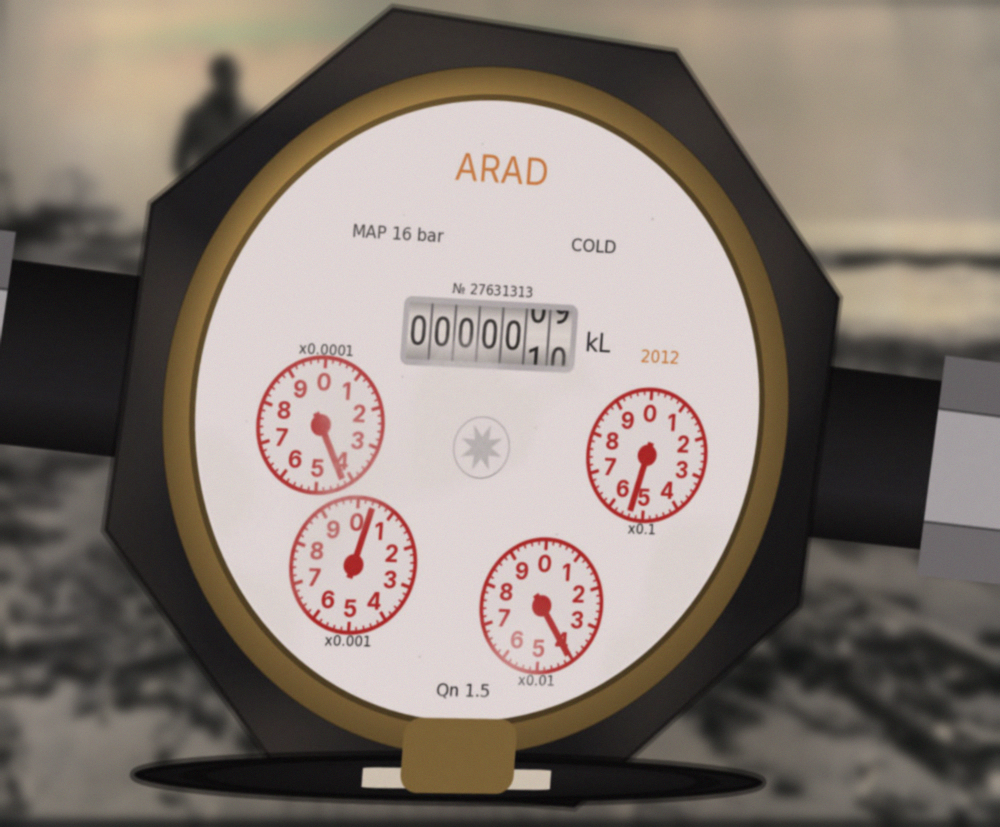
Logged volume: 9.5404 kL
